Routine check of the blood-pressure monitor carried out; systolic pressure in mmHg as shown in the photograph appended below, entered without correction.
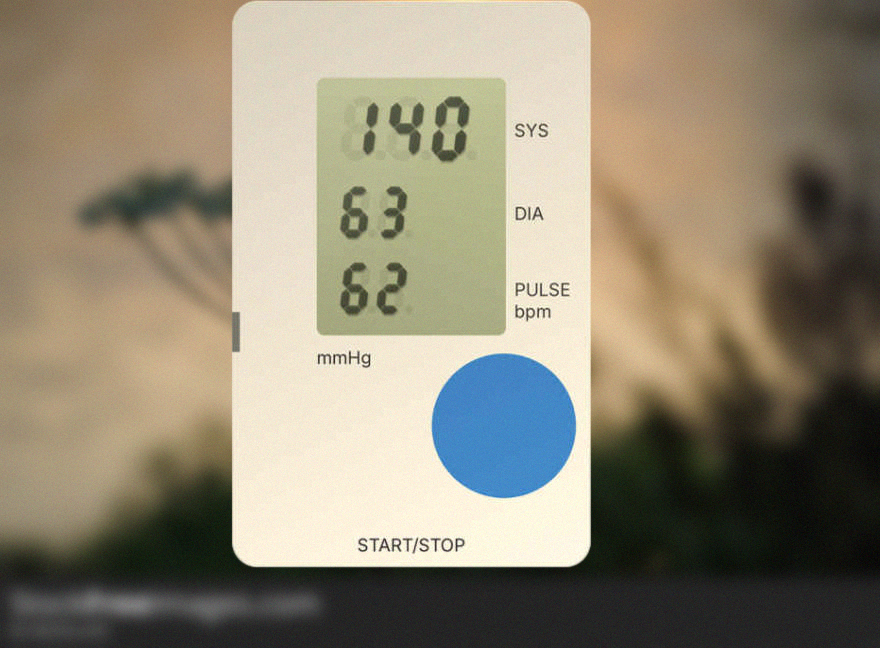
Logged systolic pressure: 140 mmHg
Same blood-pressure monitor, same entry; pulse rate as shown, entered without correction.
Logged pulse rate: 62 bpm
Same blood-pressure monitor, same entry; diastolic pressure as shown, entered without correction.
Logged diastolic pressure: 63 mmHg
